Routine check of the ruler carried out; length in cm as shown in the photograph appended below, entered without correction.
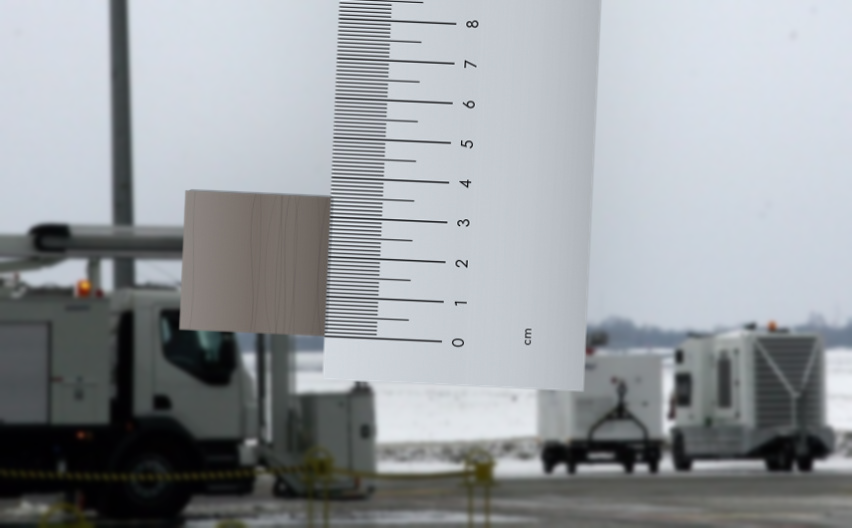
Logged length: 3.5 cm
